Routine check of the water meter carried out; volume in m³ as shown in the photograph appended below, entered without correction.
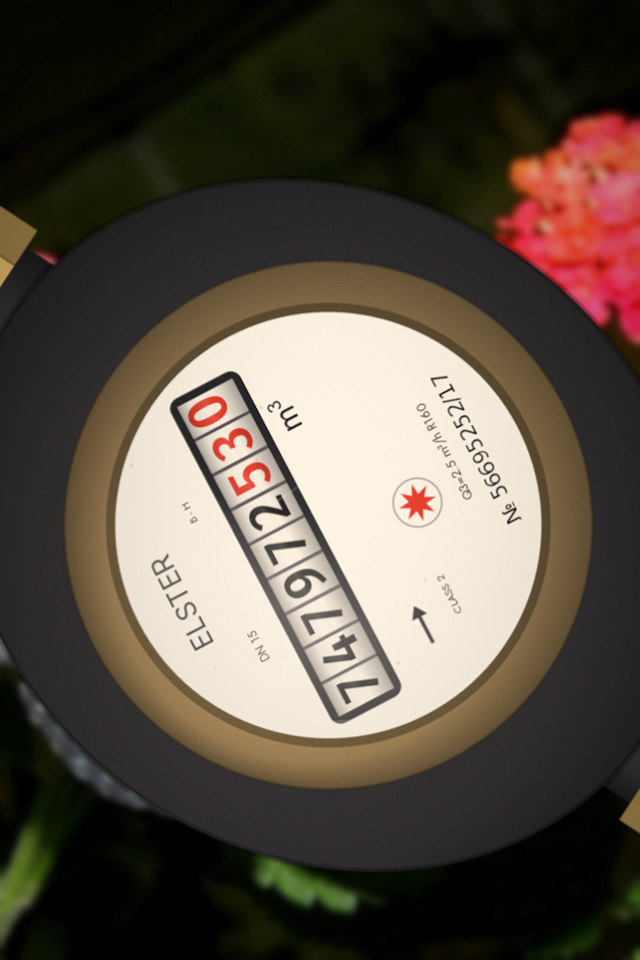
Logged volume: 747972.530 m³
